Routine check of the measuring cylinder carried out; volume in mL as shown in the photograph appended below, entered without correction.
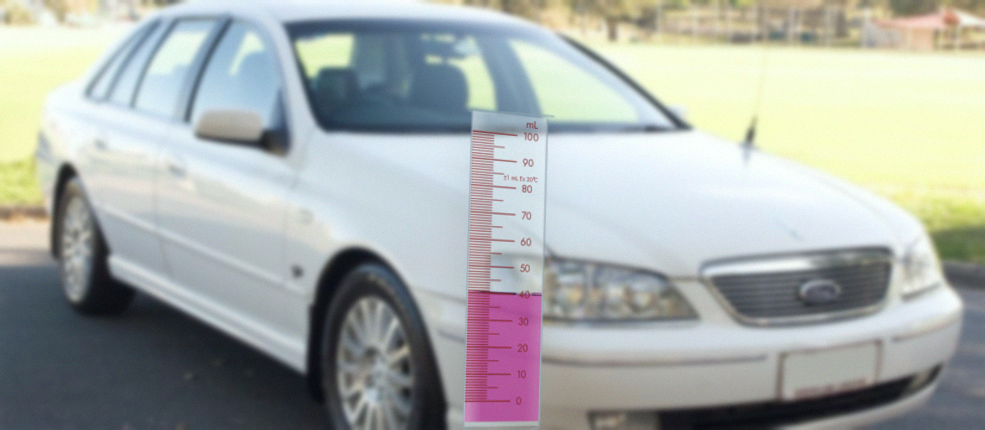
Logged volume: 40 mL
